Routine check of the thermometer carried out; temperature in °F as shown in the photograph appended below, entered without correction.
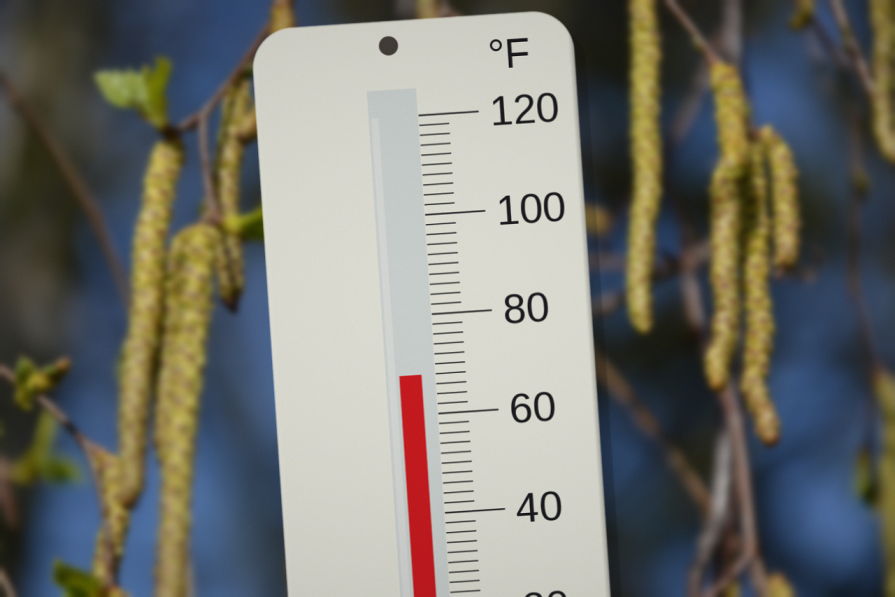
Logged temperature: 68 °F
